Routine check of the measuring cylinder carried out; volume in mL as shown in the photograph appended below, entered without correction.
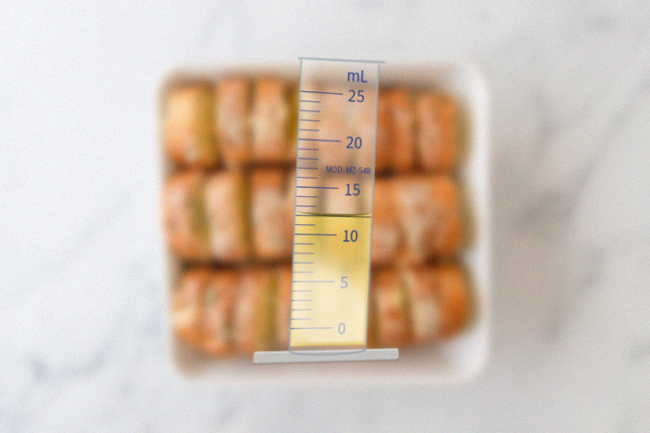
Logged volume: 12 mL
